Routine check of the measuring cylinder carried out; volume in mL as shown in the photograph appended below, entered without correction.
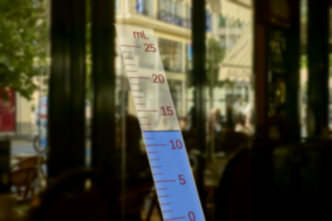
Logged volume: 12 mL
